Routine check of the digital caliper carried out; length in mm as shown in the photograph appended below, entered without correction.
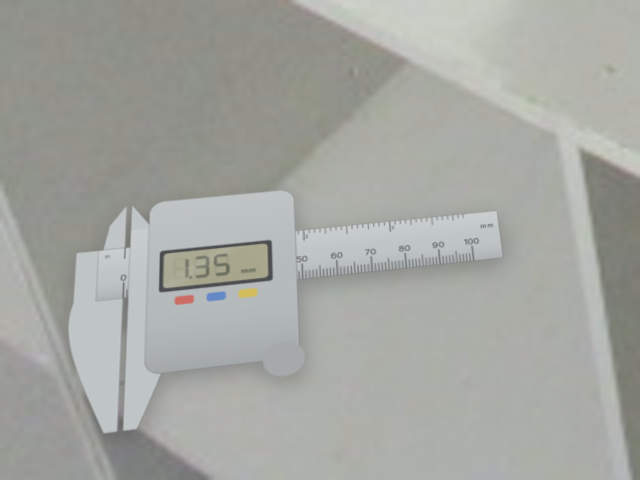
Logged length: 1.35 mm
